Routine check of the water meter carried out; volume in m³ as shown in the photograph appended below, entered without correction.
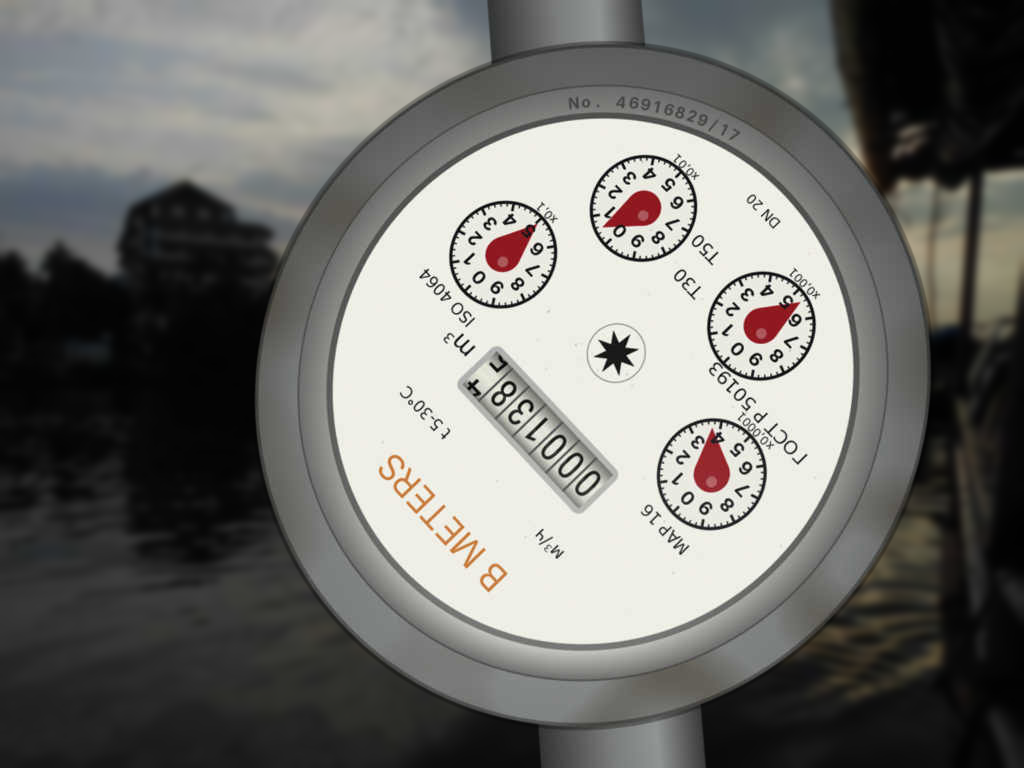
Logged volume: 1384.5053 m³
